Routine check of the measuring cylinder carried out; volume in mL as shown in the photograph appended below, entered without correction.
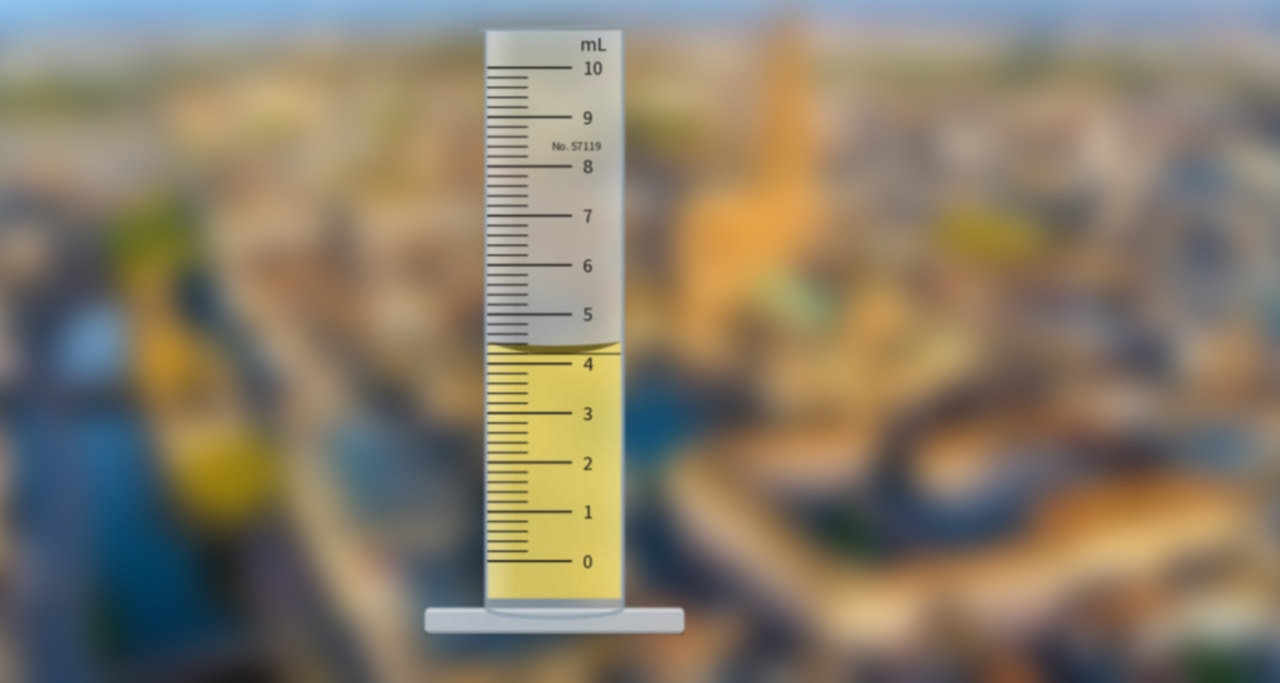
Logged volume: 4.2 mL
